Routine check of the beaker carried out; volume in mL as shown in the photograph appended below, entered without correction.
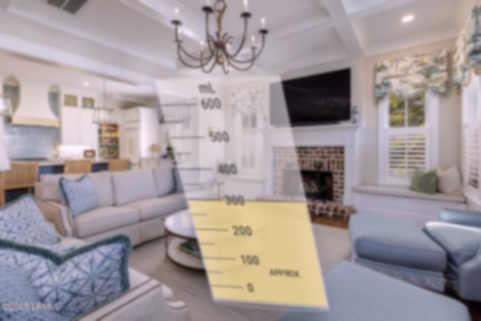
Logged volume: 300 mL
